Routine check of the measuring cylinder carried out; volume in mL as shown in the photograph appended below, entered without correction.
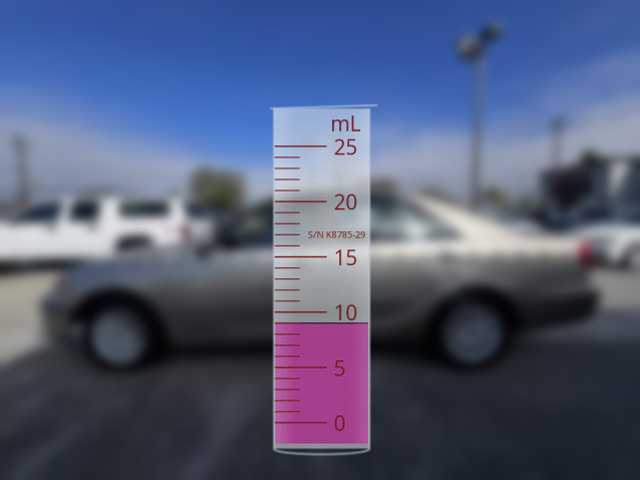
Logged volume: 9 mL
